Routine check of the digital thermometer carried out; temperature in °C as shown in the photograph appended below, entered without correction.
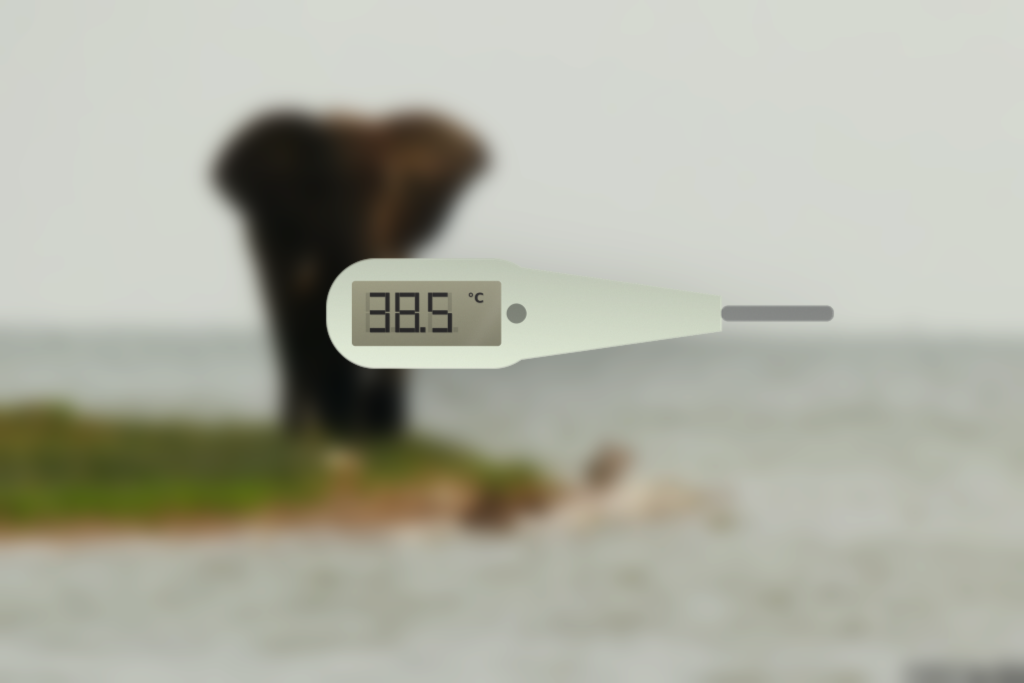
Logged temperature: 38.5 °C
